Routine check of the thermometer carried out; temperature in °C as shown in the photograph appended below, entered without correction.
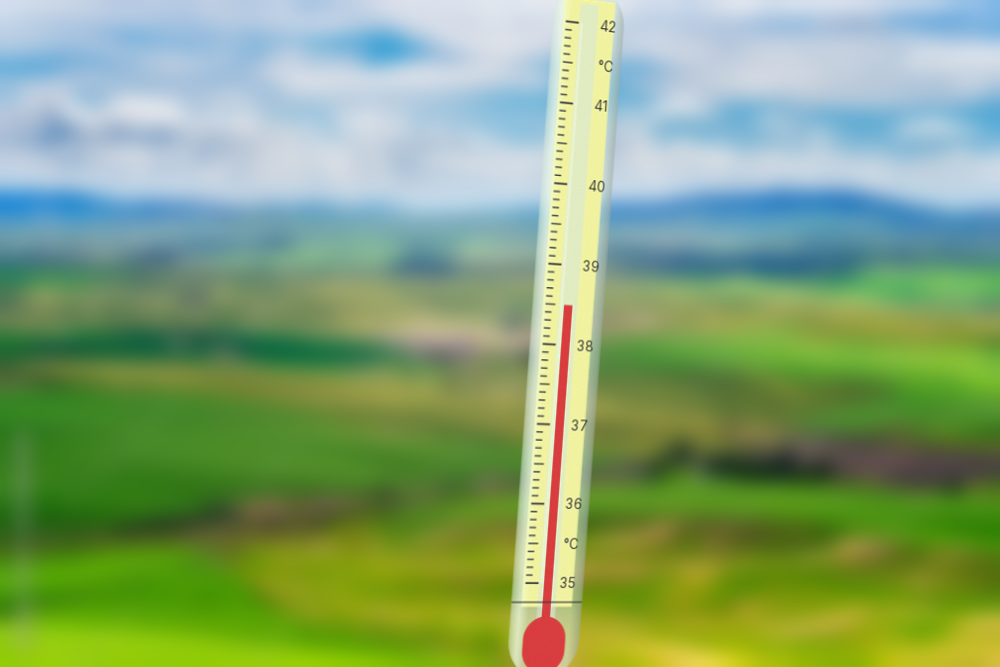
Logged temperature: 38.5 °C
